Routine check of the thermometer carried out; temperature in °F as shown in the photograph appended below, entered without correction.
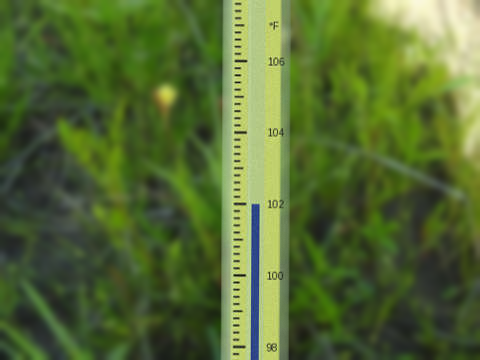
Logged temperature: 102 °F
